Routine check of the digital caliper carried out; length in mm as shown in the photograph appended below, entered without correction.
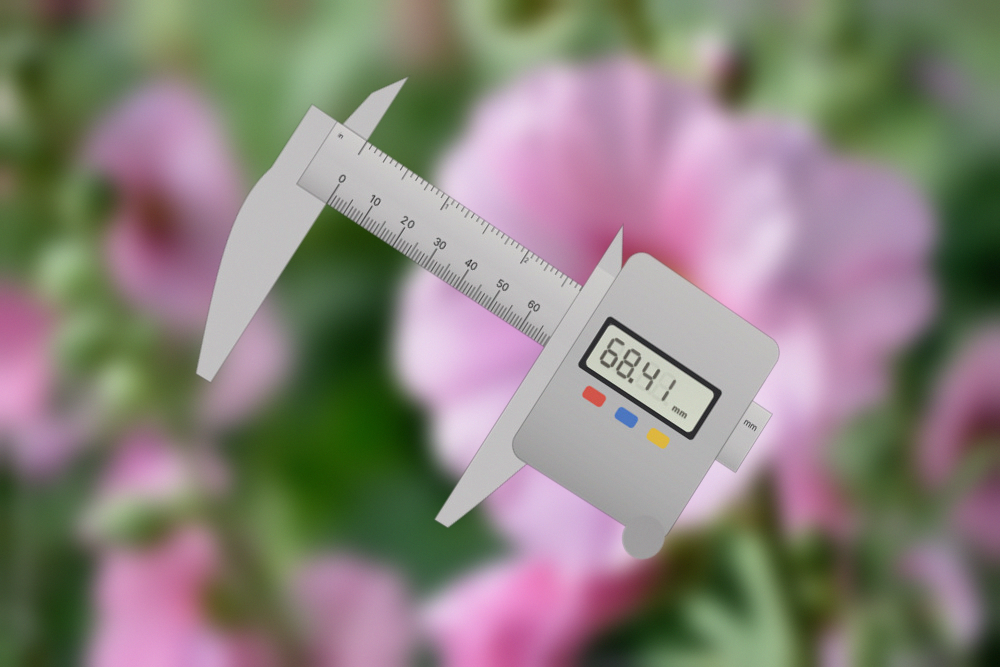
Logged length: 68.41 mm
